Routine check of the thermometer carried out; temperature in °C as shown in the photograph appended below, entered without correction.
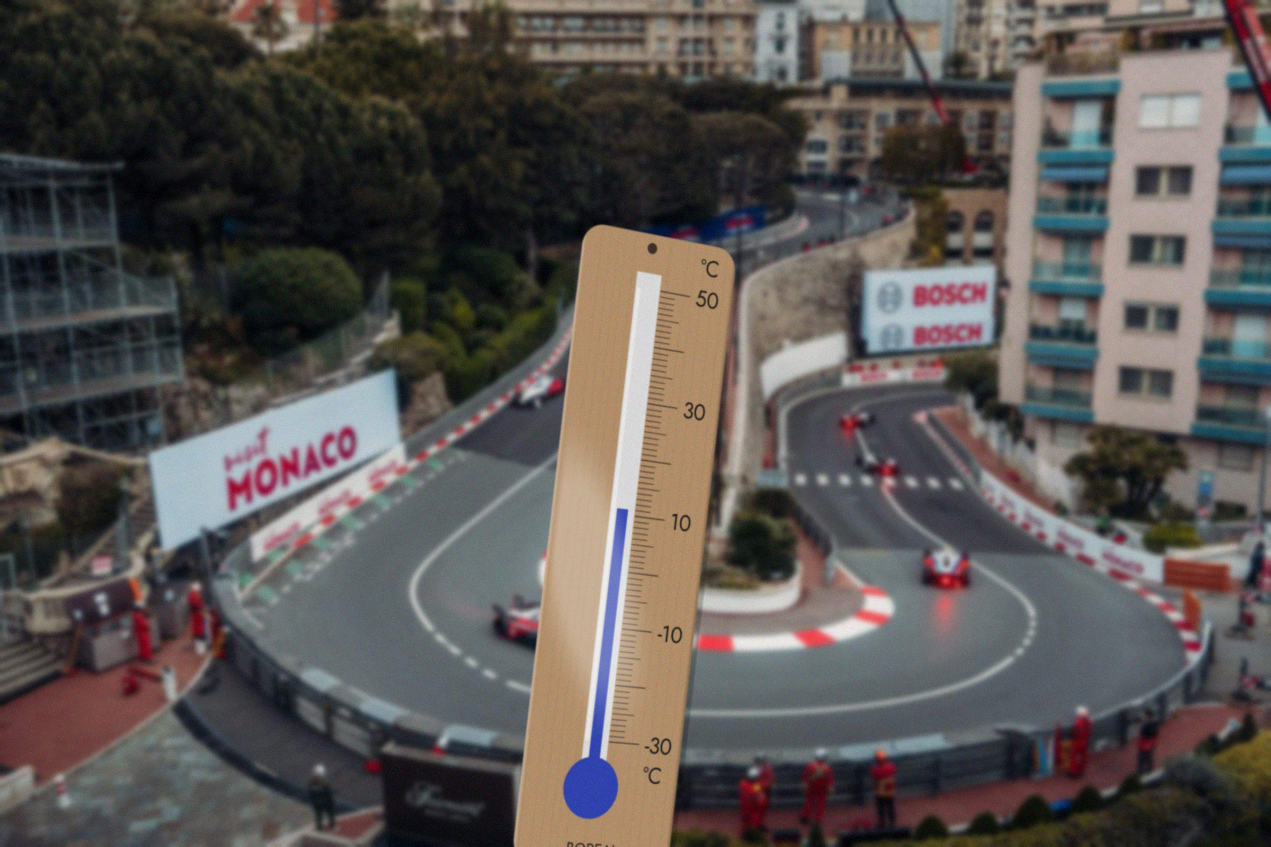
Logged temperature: 11 °C
